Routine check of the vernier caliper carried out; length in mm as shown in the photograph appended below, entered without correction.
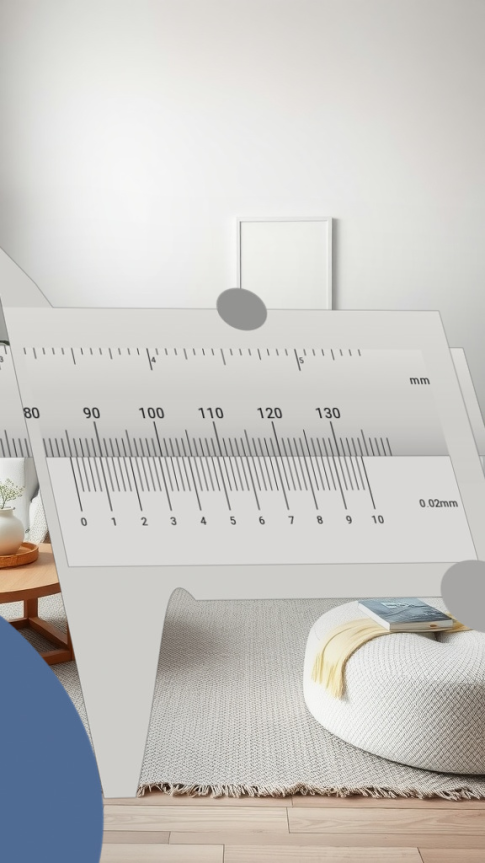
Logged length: 84.8 mm
